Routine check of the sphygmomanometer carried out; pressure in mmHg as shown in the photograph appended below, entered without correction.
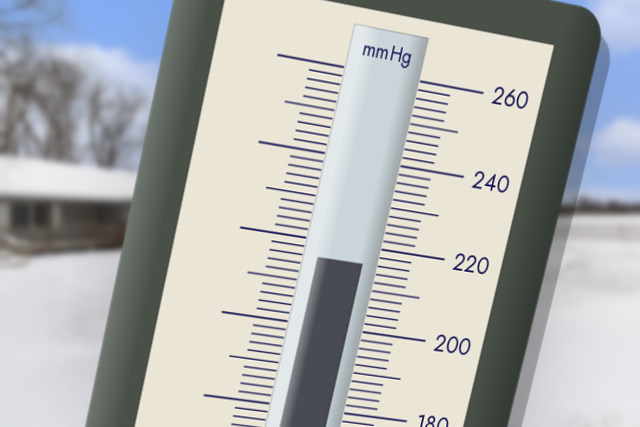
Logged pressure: 216 mmHg
